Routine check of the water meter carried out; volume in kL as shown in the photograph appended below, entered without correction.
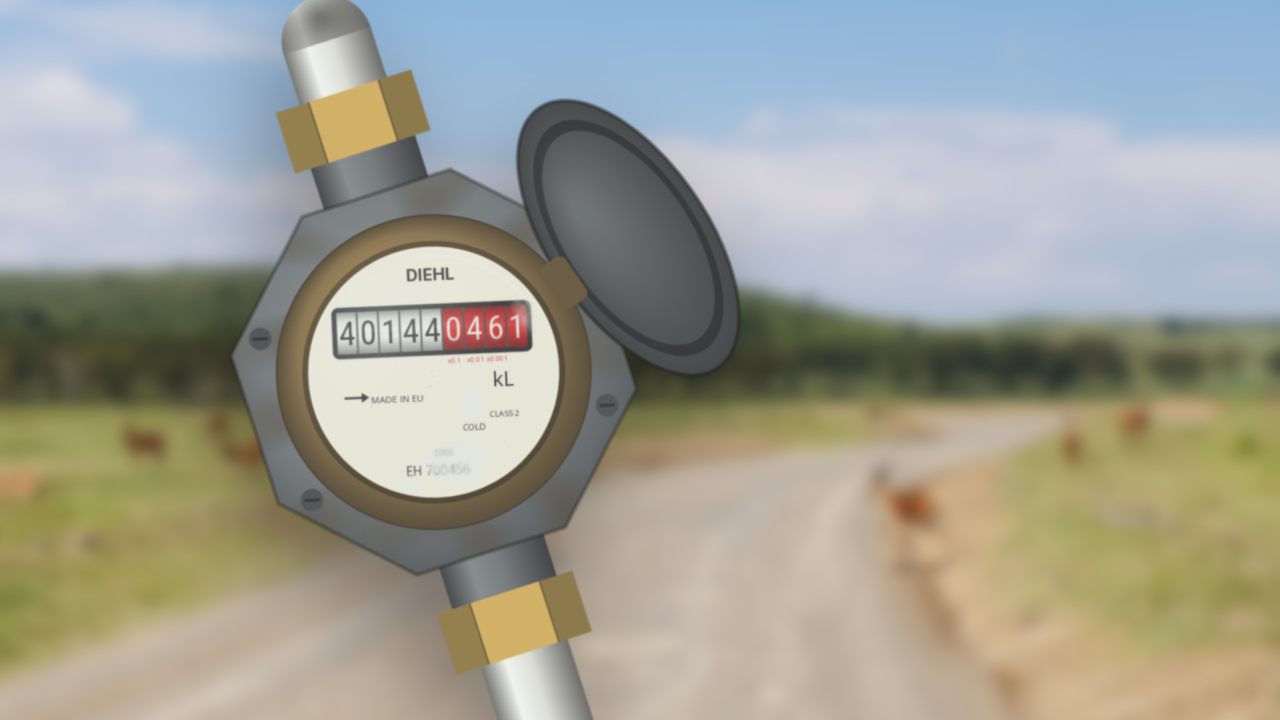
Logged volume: 40144.0461 kL
